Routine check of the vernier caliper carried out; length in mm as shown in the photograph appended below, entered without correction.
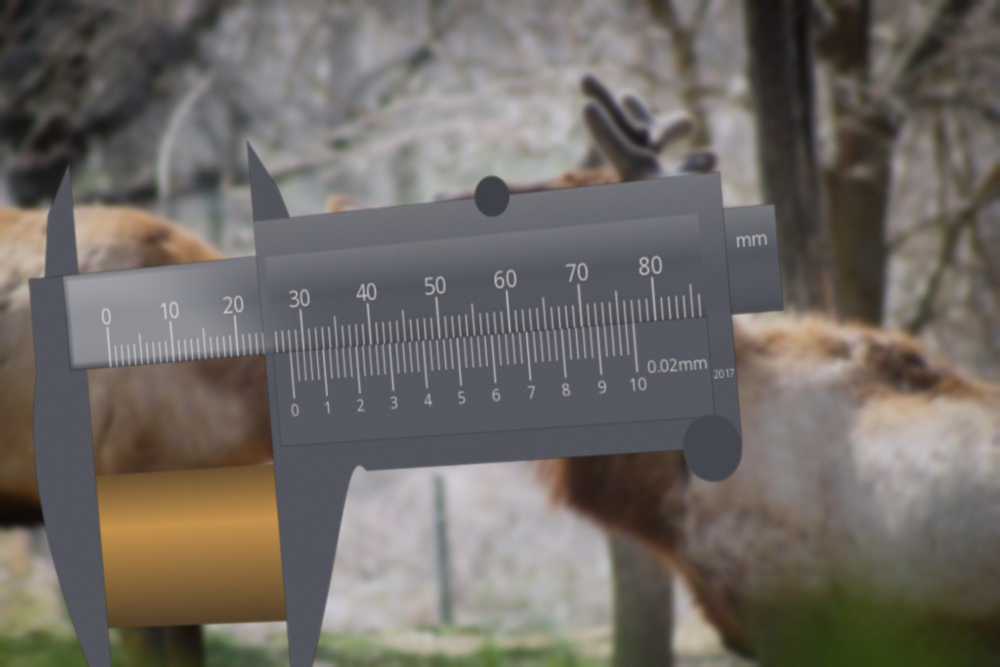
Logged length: 28.0 mm
